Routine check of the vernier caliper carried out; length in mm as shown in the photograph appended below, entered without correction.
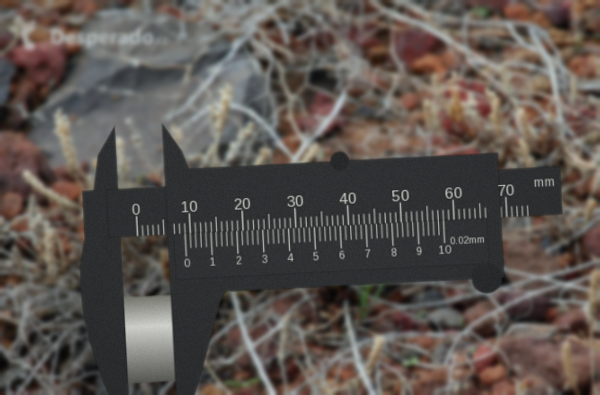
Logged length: 9.0 mm
